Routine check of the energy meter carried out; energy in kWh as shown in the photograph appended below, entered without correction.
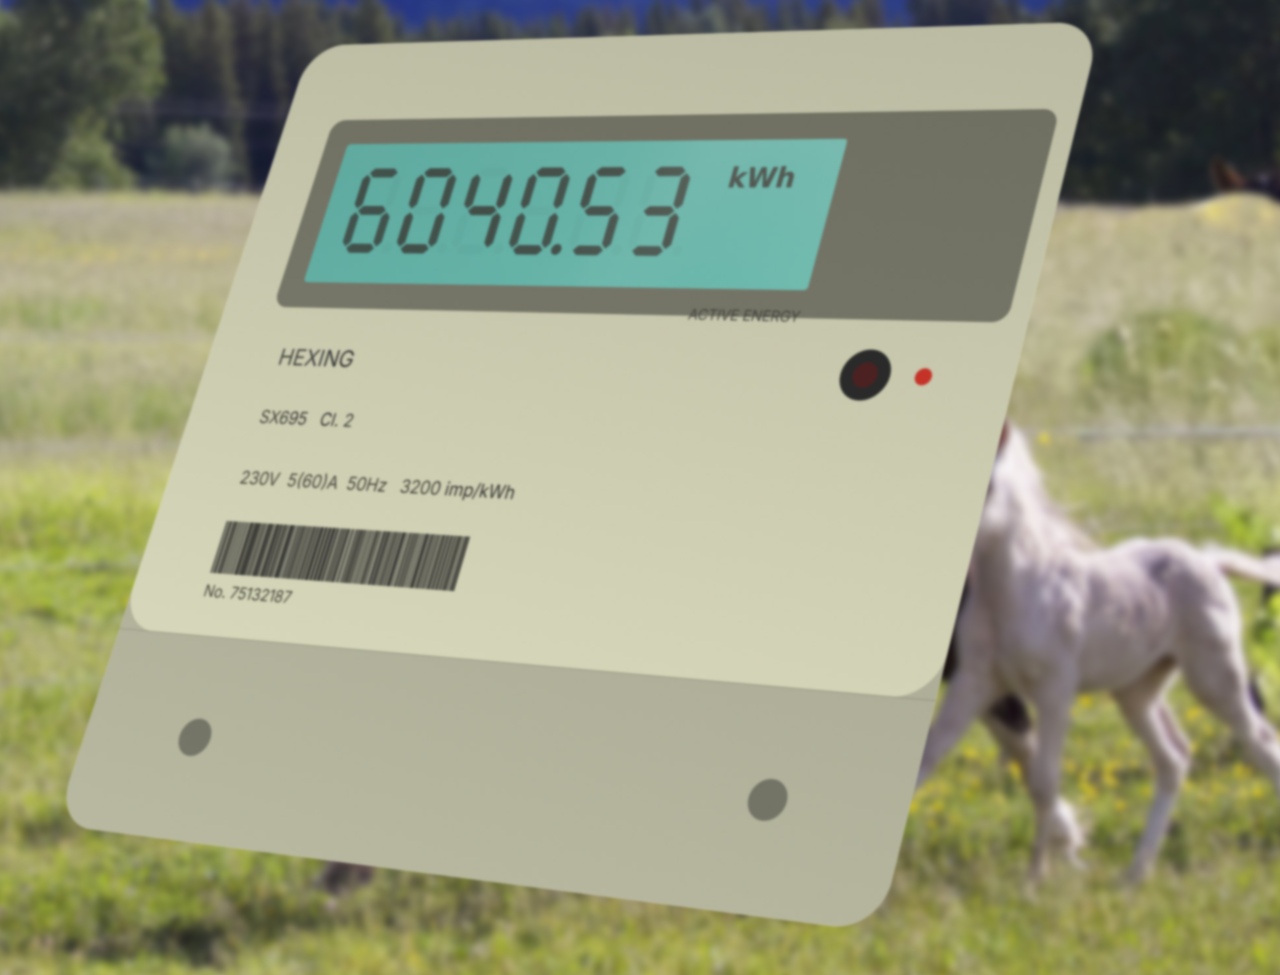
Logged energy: 6040.53 kWh
